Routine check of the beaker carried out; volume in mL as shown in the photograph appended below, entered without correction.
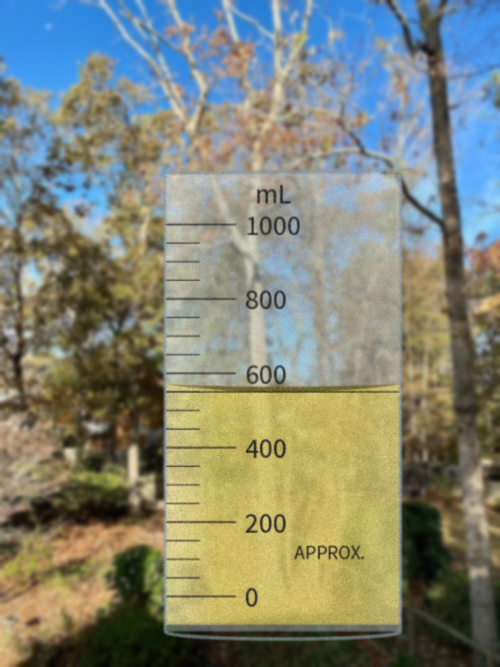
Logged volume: 550 mL
